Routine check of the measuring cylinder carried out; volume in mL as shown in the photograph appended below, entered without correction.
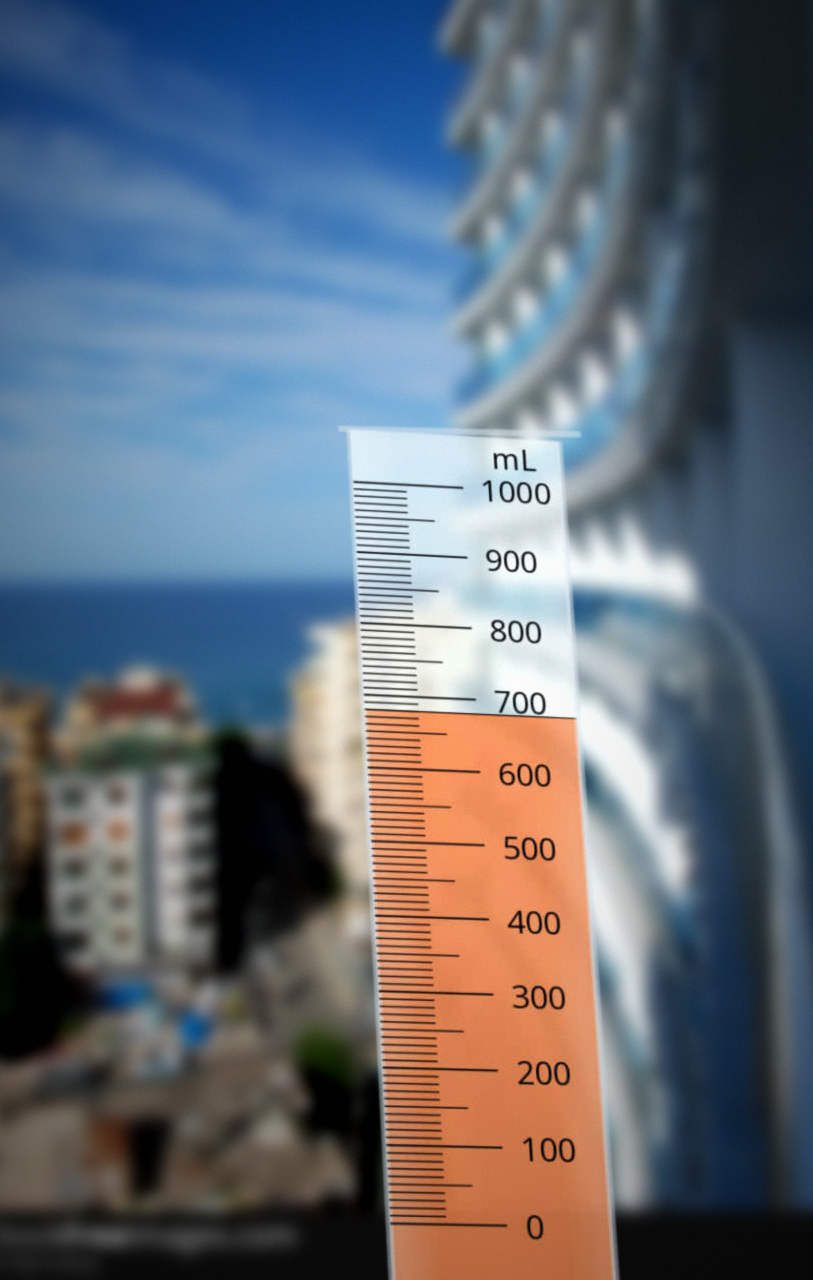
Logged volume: 680 mL
